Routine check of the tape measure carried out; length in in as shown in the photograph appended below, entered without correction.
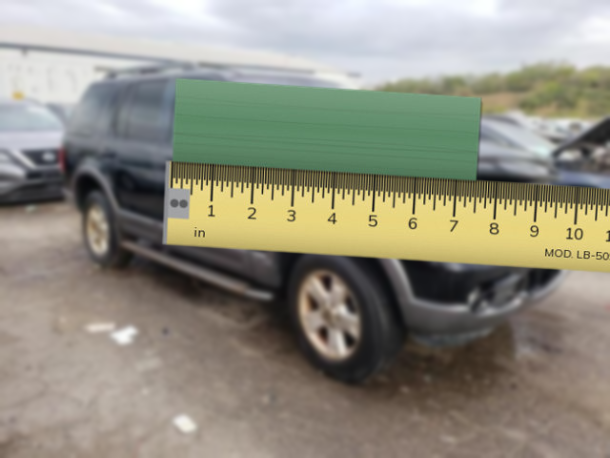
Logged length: 7.5 in
